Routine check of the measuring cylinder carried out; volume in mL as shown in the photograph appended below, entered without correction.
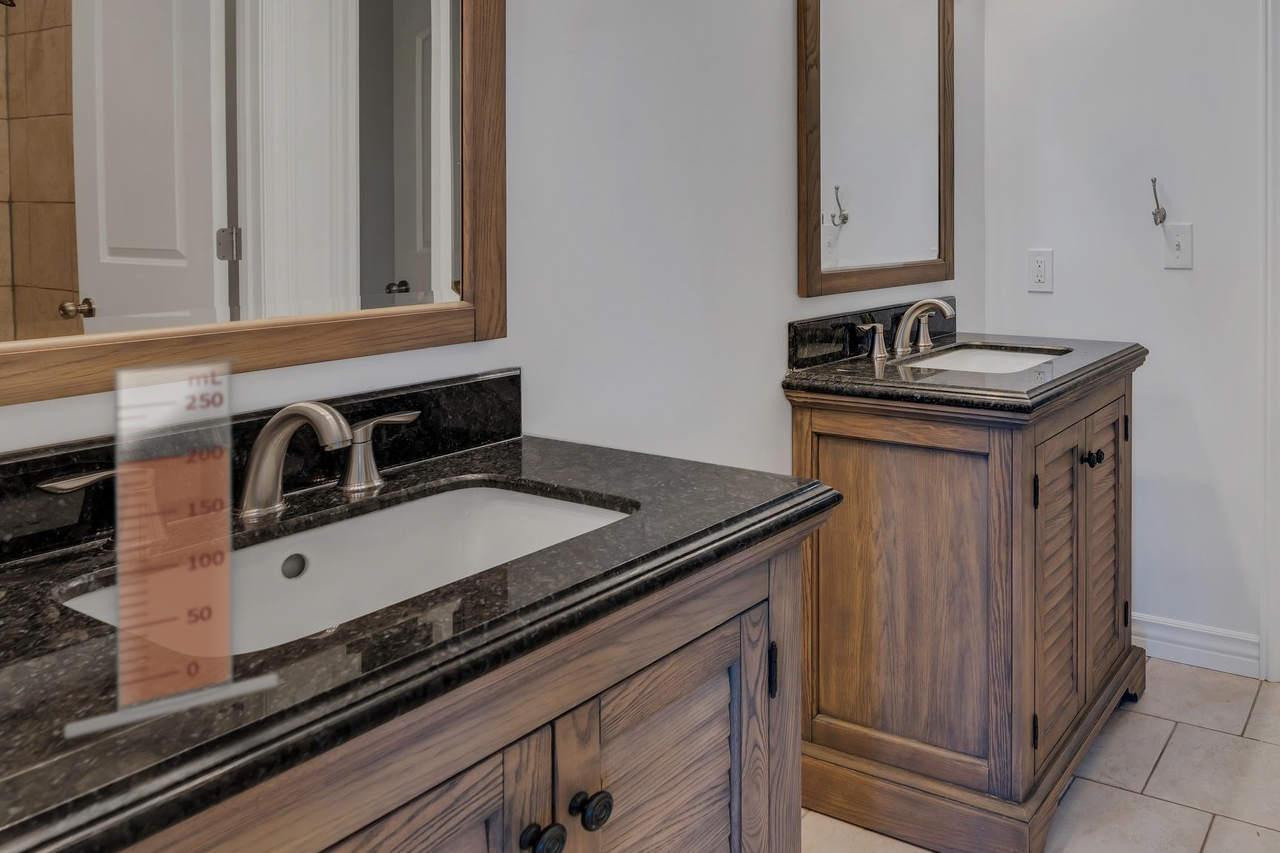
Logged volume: 200 mL
